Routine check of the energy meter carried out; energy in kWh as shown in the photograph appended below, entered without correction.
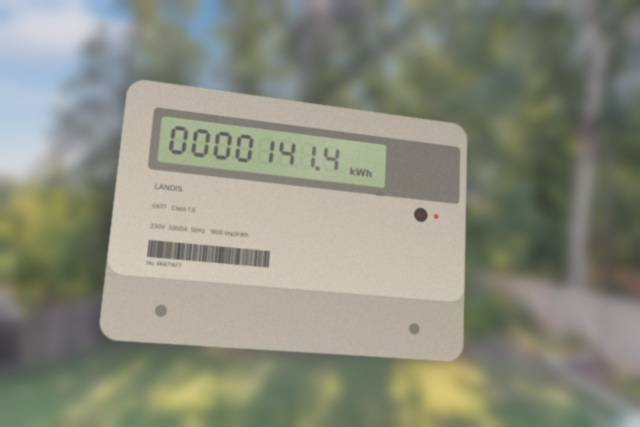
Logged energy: 141.4 kWh
